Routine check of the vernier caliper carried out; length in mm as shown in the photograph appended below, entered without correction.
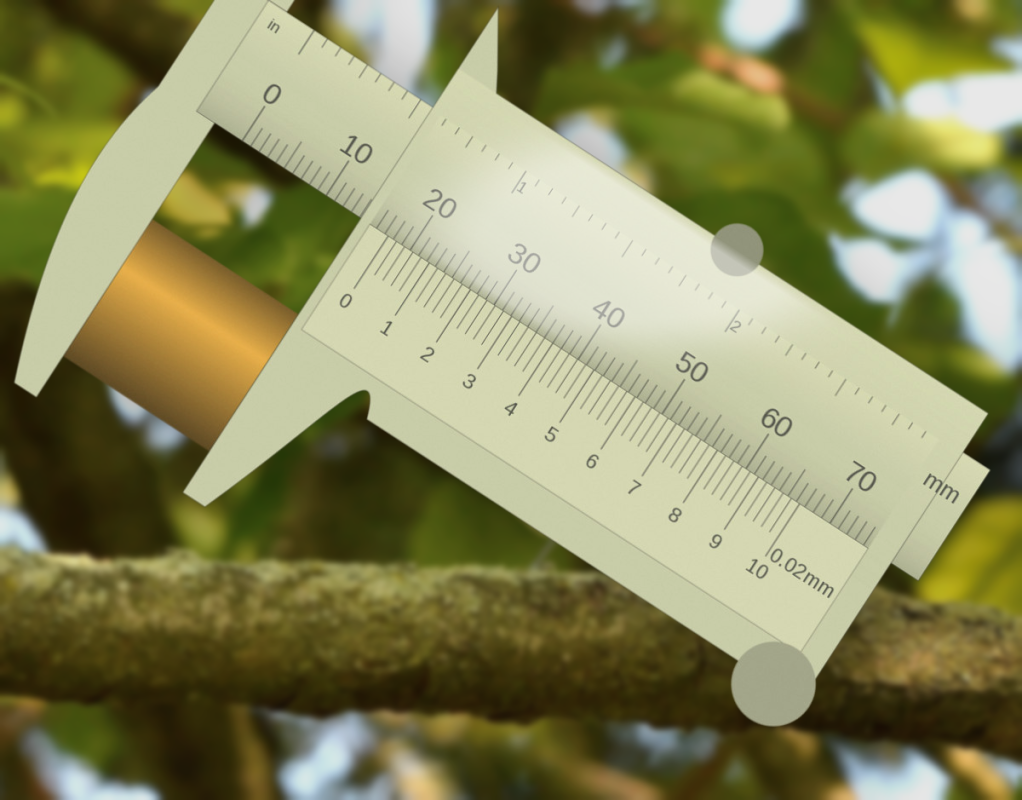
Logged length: 17.4 mm
